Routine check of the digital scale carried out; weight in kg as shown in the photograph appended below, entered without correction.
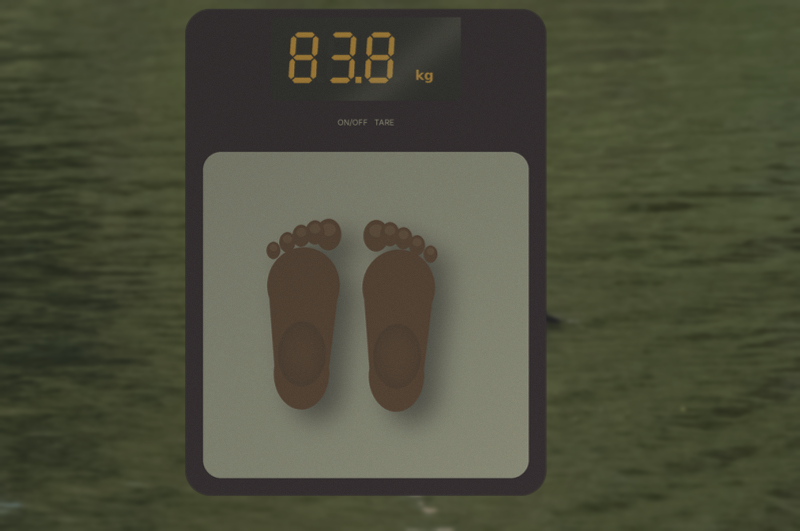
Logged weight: 83.8 kg
